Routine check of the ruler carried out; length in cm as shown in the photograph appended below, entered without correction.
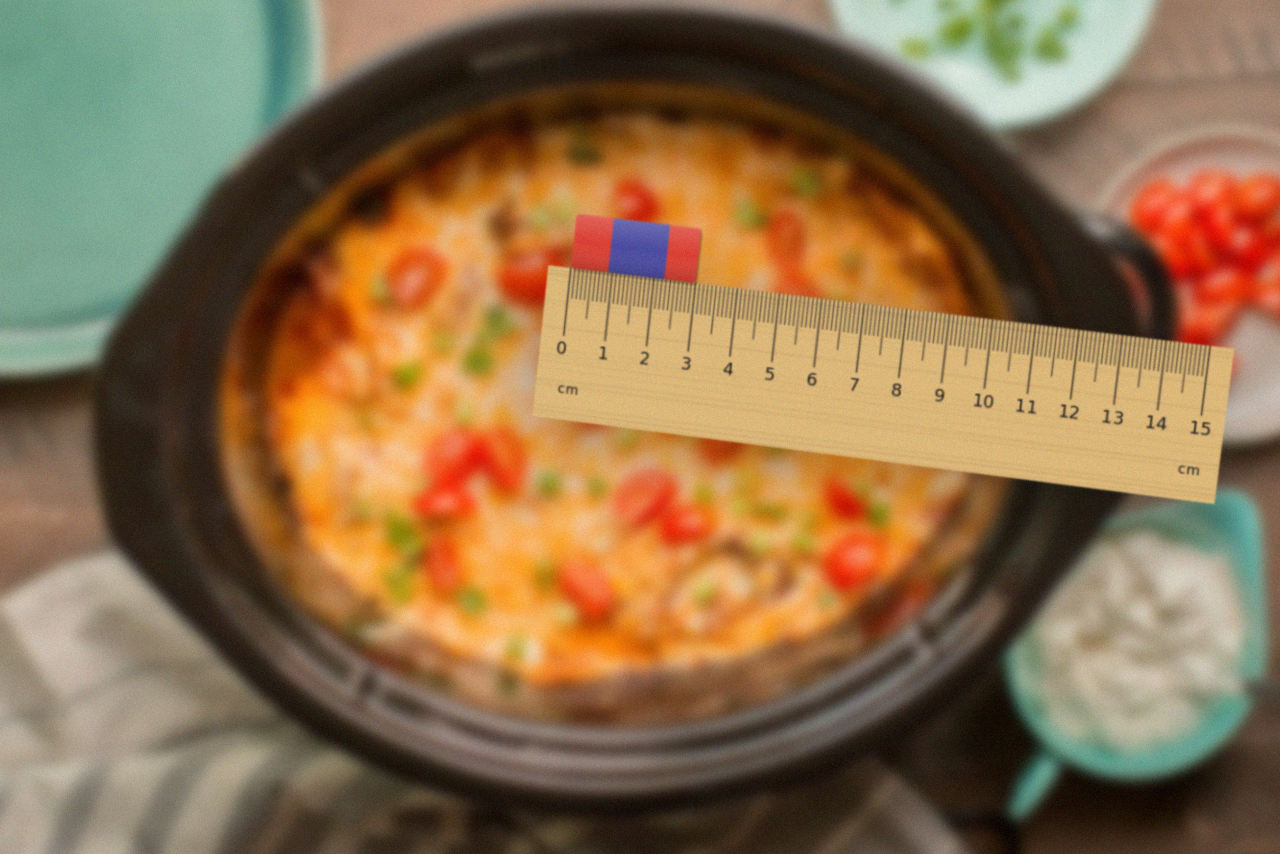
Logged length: 3 cm
